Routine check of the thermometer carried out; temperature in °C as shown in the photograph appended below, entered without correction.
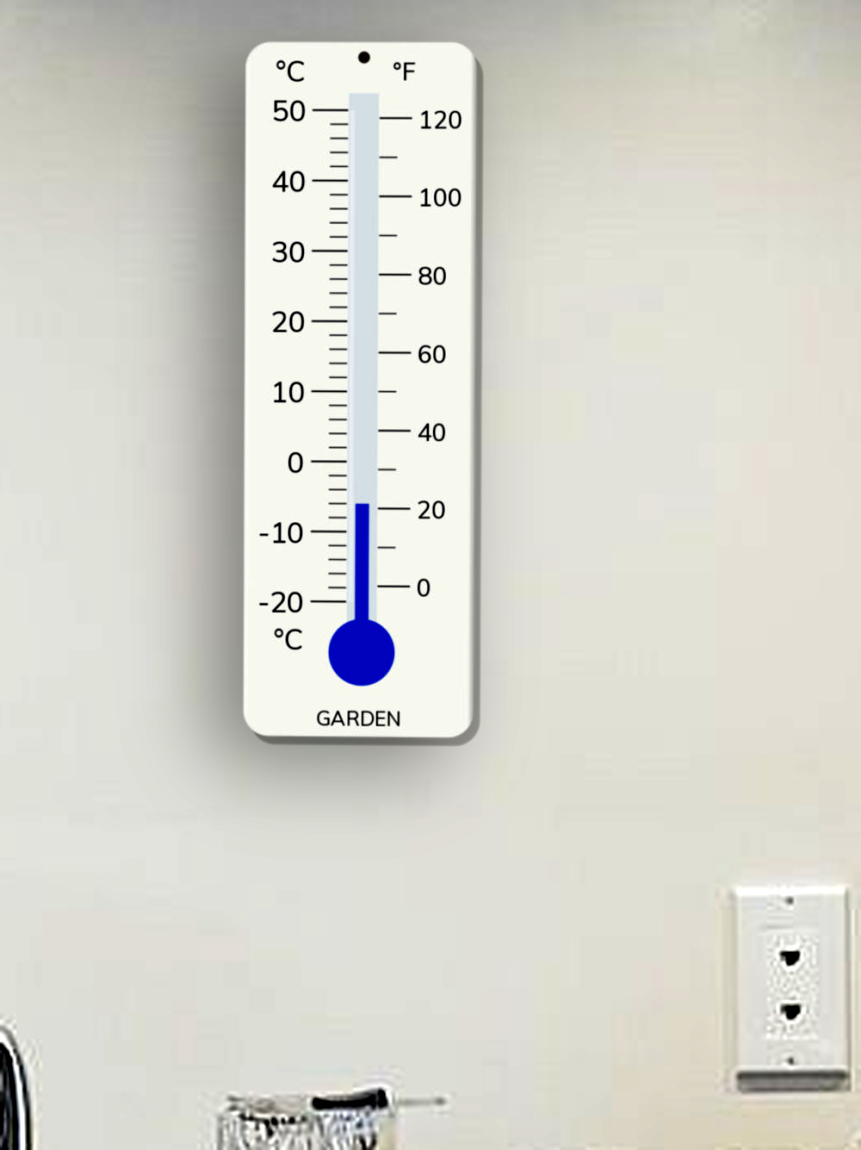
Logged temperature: -6 °C
